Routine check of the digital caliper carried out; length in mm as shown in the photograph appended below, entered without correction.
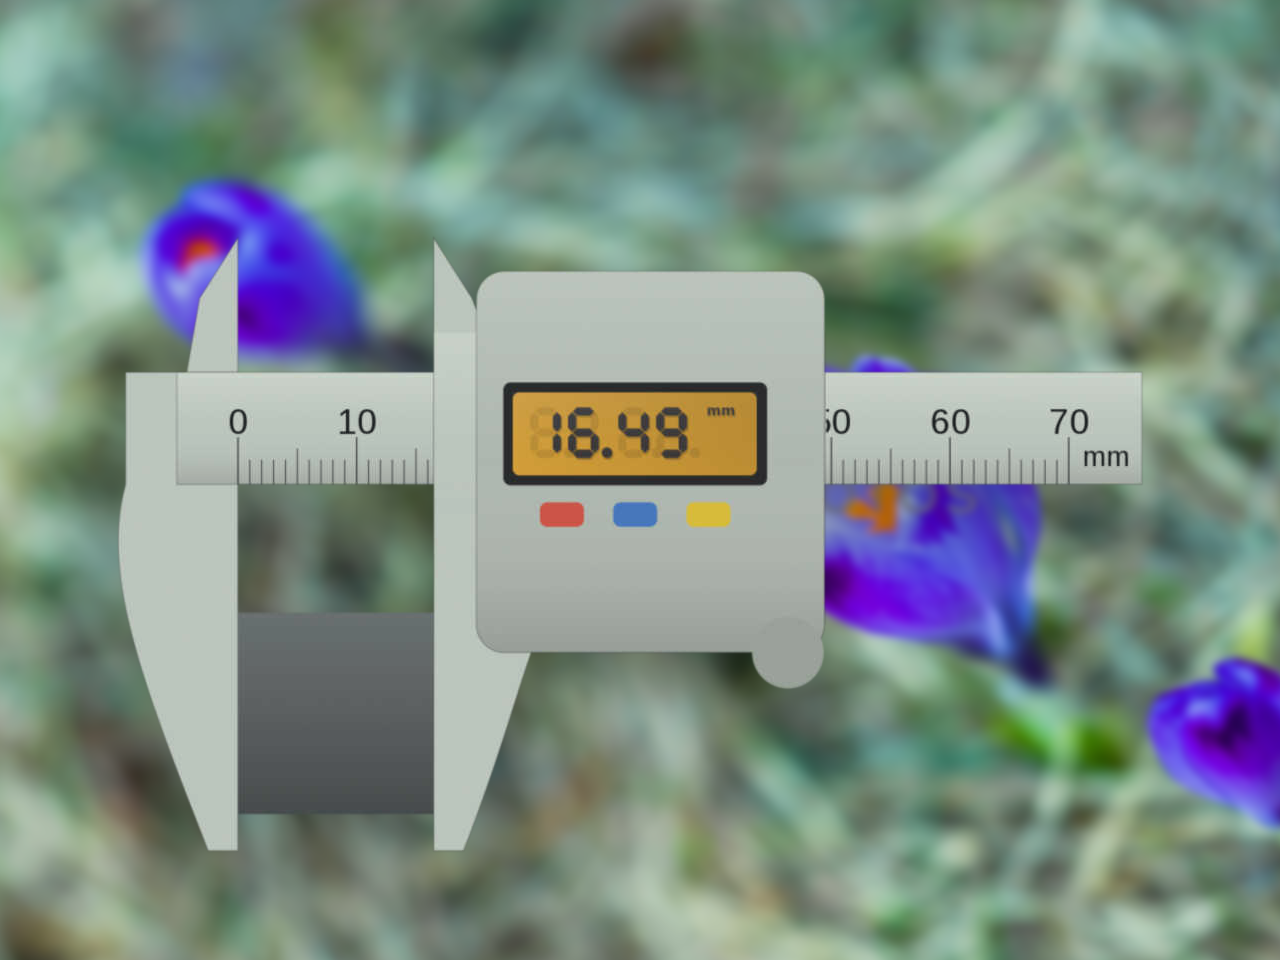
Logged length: 16.49 mm
